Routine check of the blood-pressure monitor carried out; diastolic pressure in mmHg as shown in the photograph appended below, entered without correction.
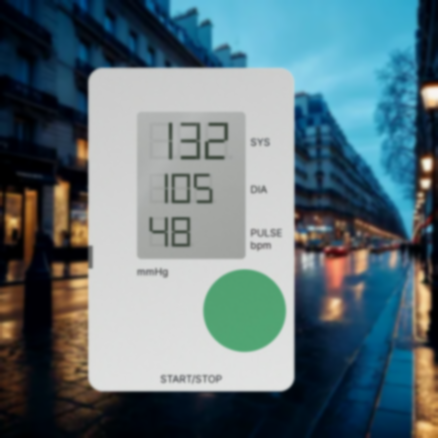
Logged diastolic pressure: 105 mmHg
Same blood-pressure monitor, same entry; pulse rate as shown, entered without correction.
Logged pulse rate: 48 bpm
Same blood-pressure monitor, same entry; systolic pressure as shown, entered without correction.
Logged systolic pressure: 132 mmHg
